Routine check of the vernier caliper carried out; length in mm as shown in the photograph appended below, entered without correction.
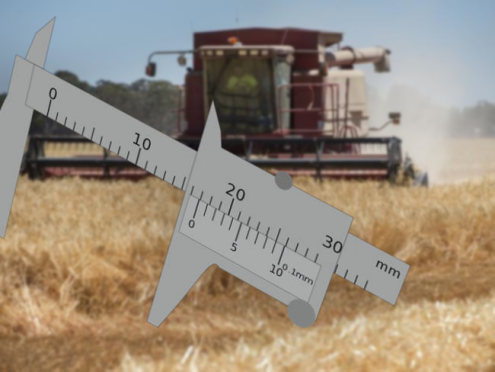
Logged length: 16.9 mm
